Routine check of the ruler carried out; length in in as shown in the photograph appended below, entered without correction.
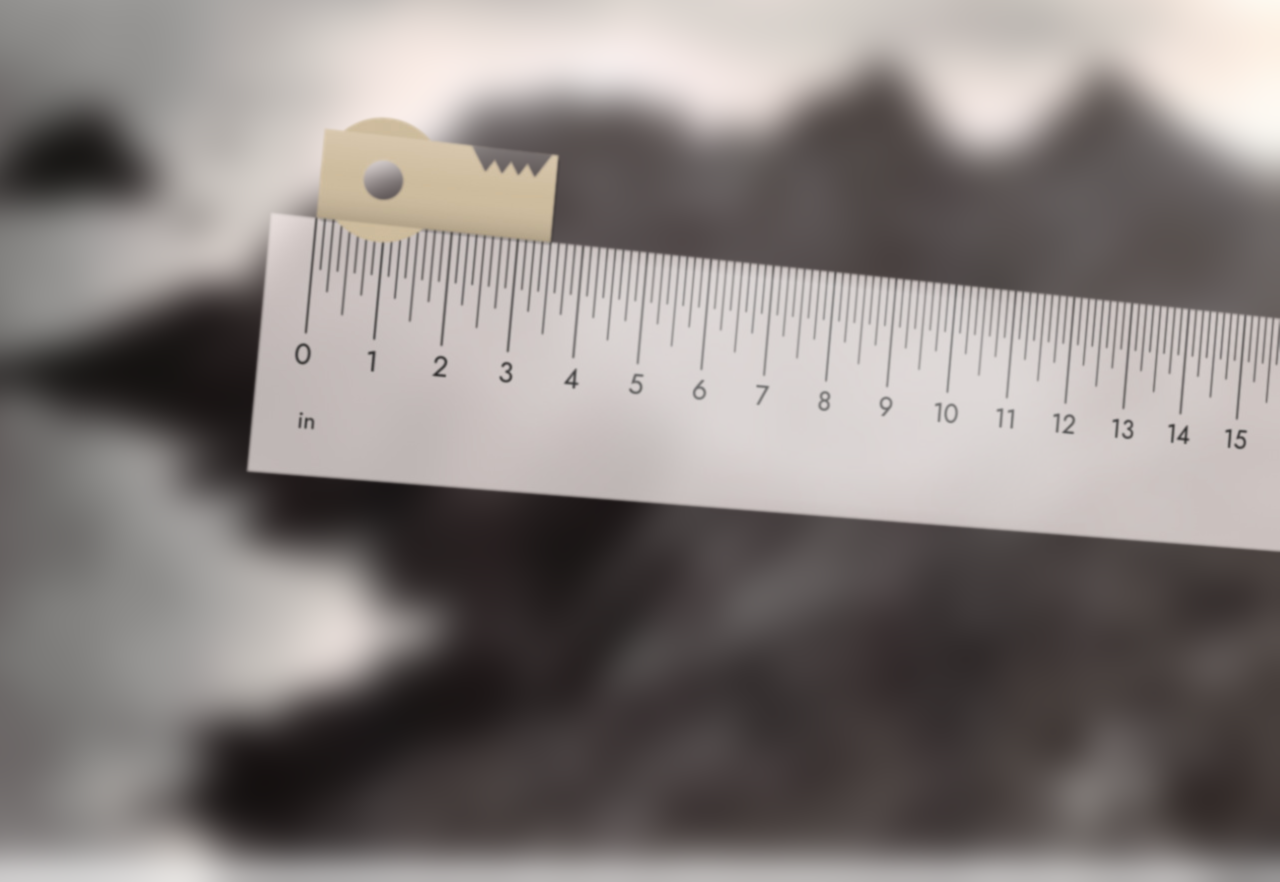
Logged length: 3.5 in
